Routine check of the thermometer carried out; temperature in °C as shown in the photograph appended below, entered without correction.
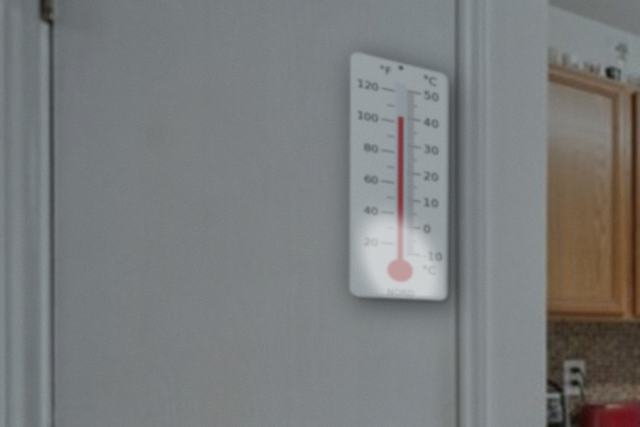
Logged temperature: 40 °C
